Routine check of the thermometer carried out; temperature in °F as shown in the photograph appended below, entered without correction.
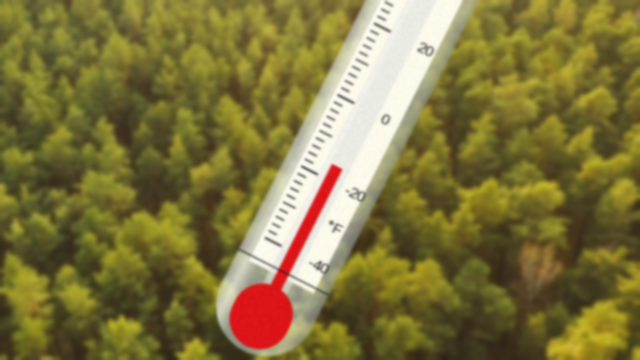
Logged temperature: -16 °F
